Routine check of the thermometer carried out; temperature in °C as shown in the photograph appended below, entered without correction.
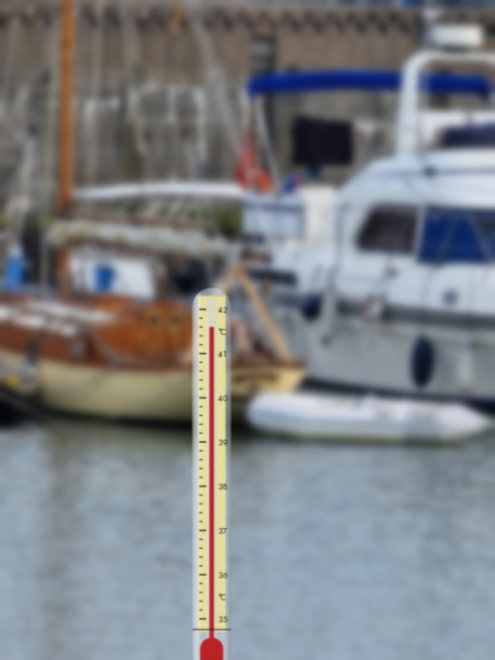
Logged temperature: 41.6 °C
